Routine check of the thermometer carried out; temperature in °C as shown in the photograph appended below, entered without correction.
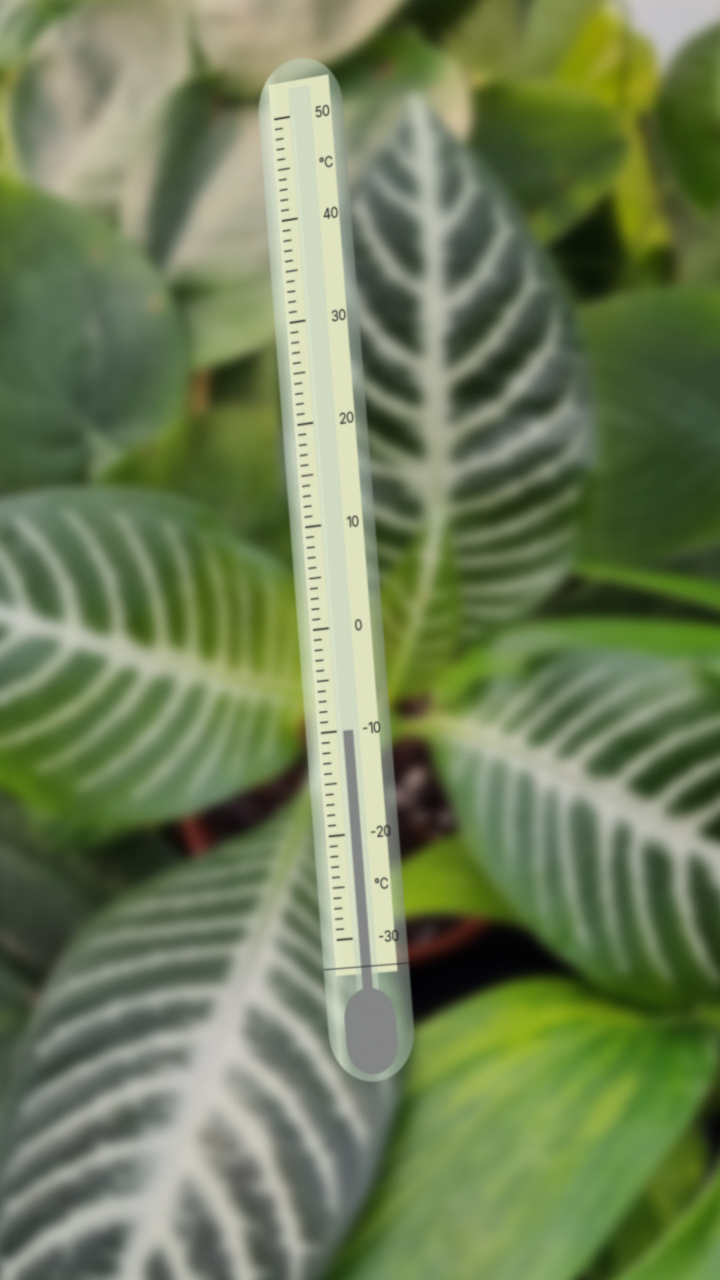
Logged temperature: -10 °C
